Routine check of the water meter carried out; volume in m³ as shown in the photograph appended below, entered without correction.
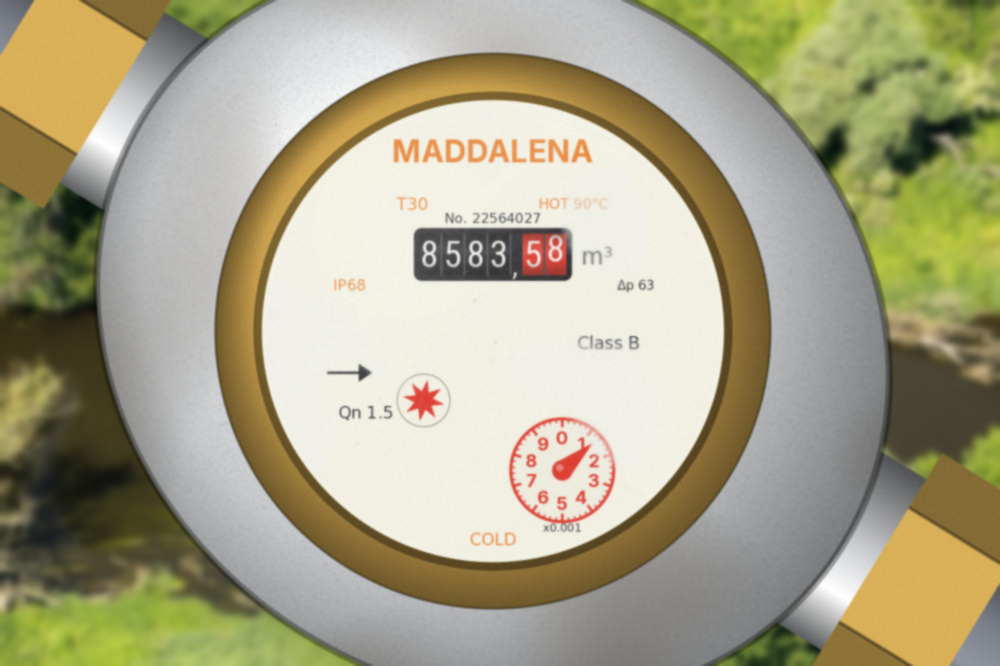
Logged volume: 8583.581 m³
